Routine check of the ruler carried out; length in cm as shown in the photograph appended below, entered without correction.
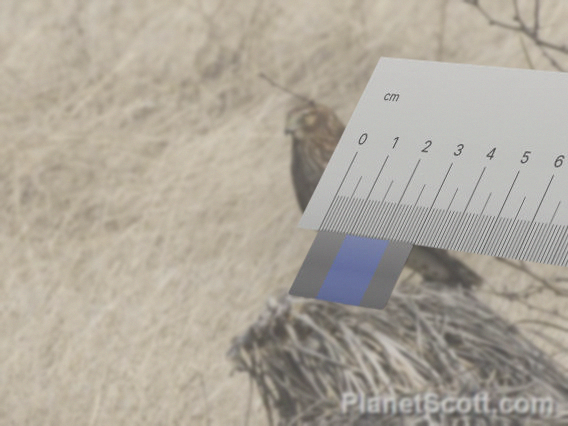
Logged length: 3 cm
